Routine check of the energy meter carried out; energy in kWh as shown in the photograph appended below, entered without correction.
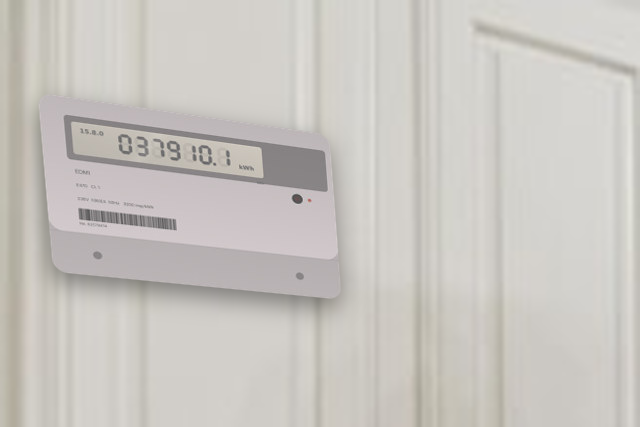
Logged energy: 37910.1 kWh
